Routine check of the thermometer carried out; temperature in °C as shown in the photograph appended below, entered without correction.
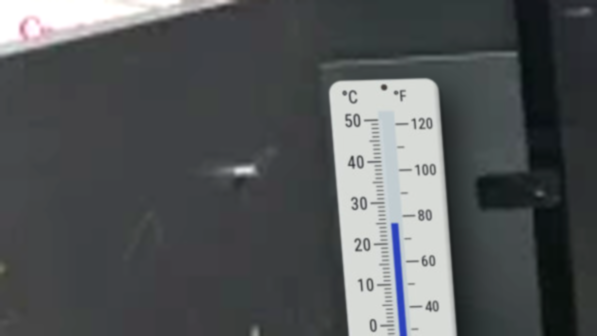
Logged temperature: 25 °C
